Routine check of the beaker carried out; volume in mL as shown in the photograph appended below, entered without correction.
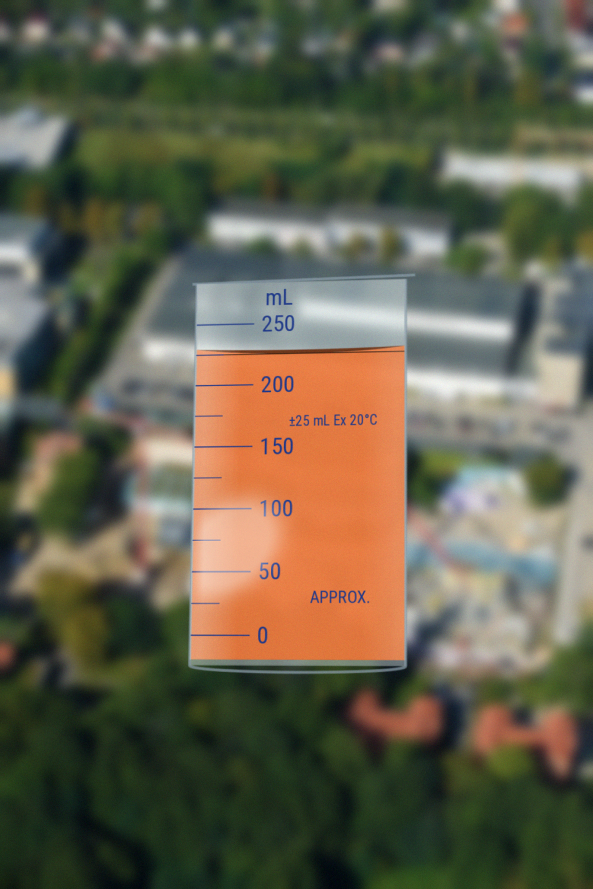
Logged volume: 225 mL
